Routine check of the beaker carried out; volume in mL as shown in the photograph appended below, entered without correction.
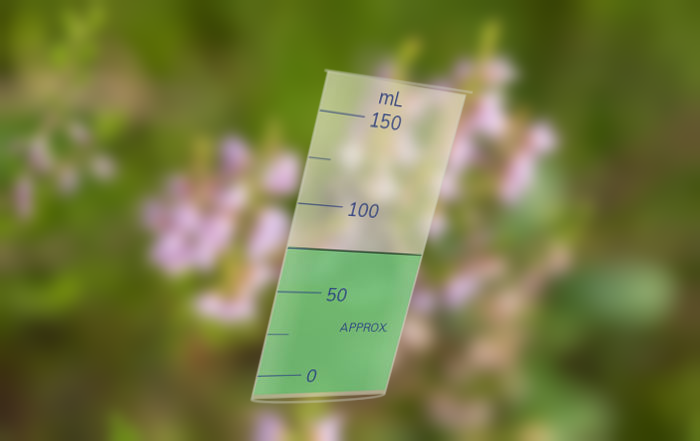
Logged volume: 75 mL
